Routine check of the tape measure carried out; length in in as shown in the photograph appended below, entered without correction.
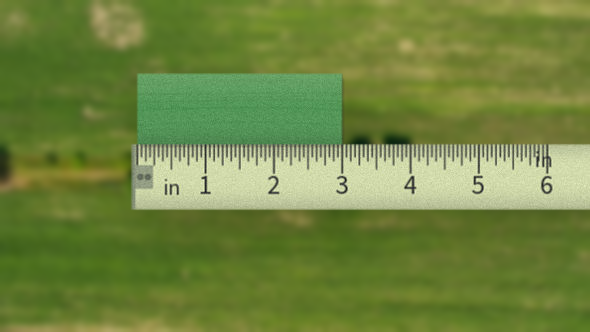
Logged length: 3 in
